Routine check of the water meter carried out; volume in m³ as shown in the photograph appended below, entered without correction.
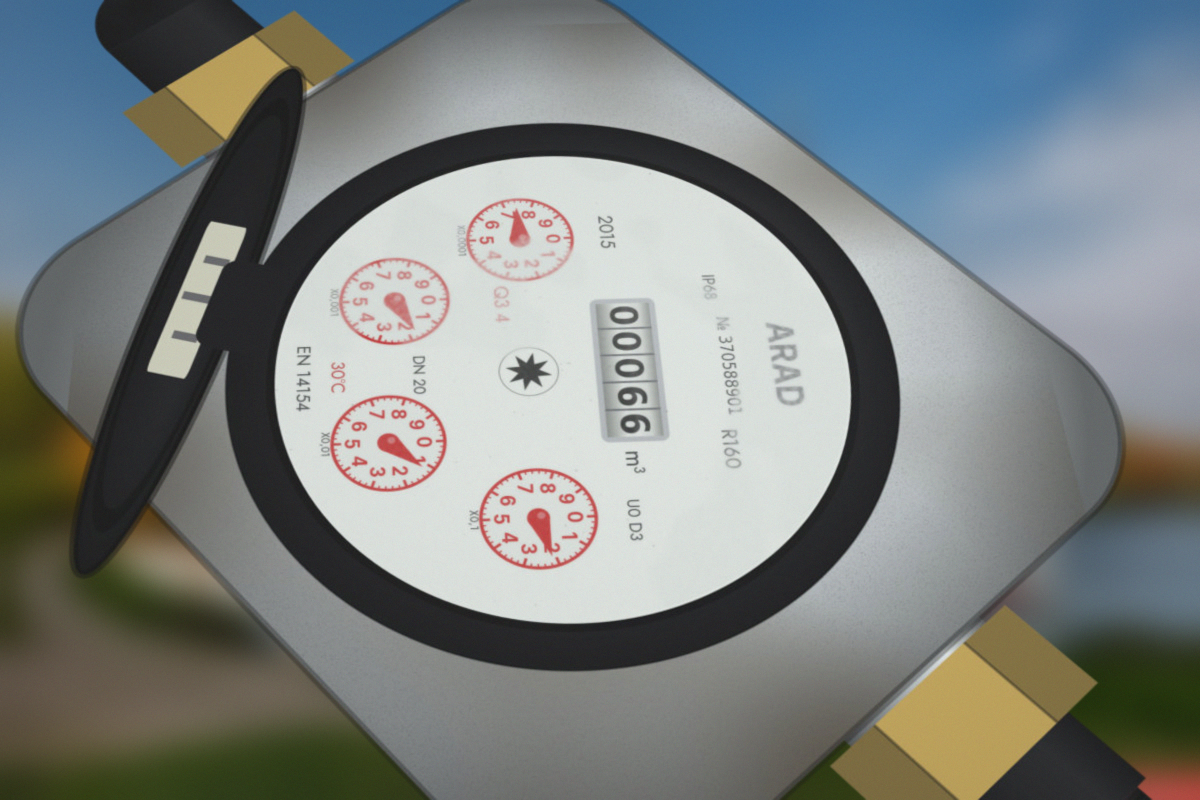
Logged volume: 66.2117 m³
